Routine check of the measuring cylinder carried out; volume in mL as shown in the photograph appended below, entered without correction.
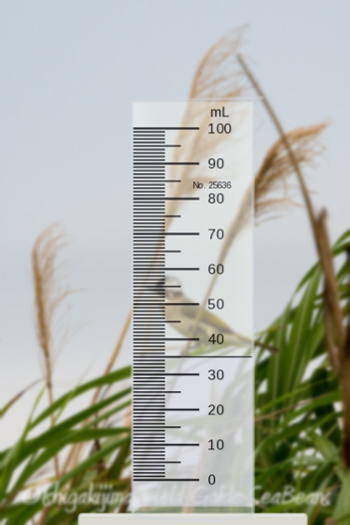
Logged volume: 35 mL
